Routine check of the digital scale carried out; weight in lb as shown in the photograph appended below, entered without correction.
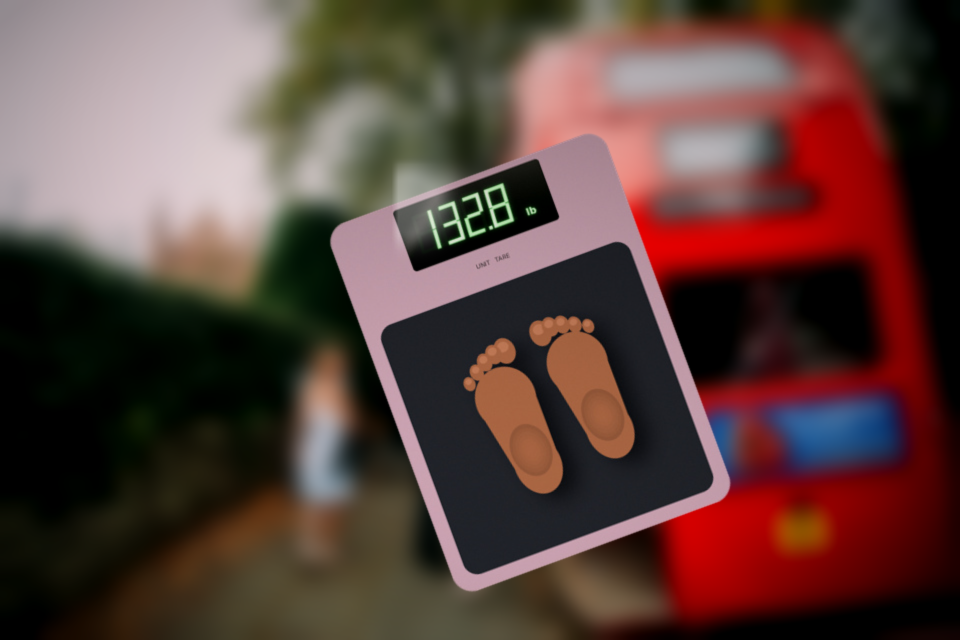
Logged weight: 132.8 lb
